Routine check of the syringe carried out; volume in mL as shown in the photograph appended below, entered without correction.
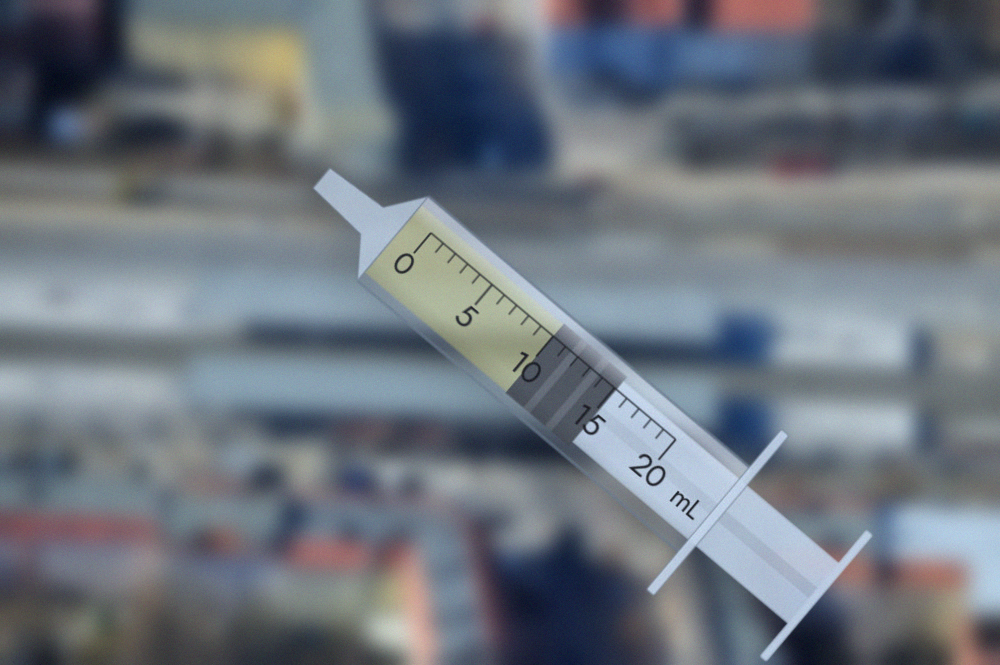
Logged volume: 10 mL
